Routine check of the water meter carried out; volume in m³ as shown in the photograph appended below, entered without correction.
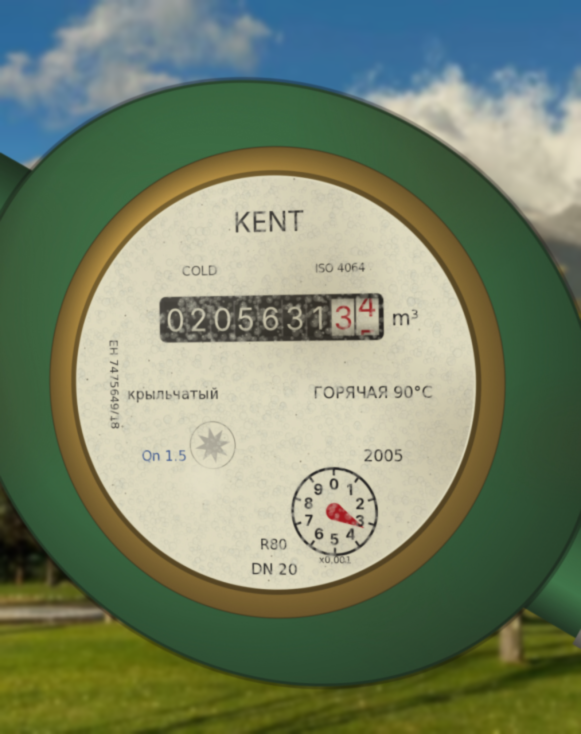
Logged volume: 205631.343 m³
